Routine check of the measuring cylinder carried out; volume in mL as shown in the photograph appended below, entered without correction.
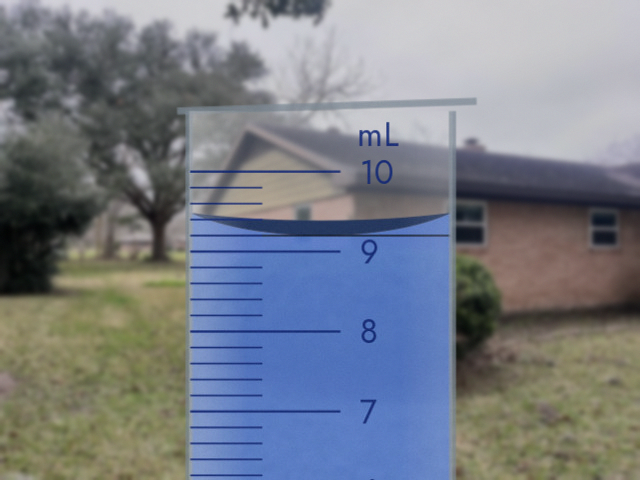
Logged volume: 9.2 mL
